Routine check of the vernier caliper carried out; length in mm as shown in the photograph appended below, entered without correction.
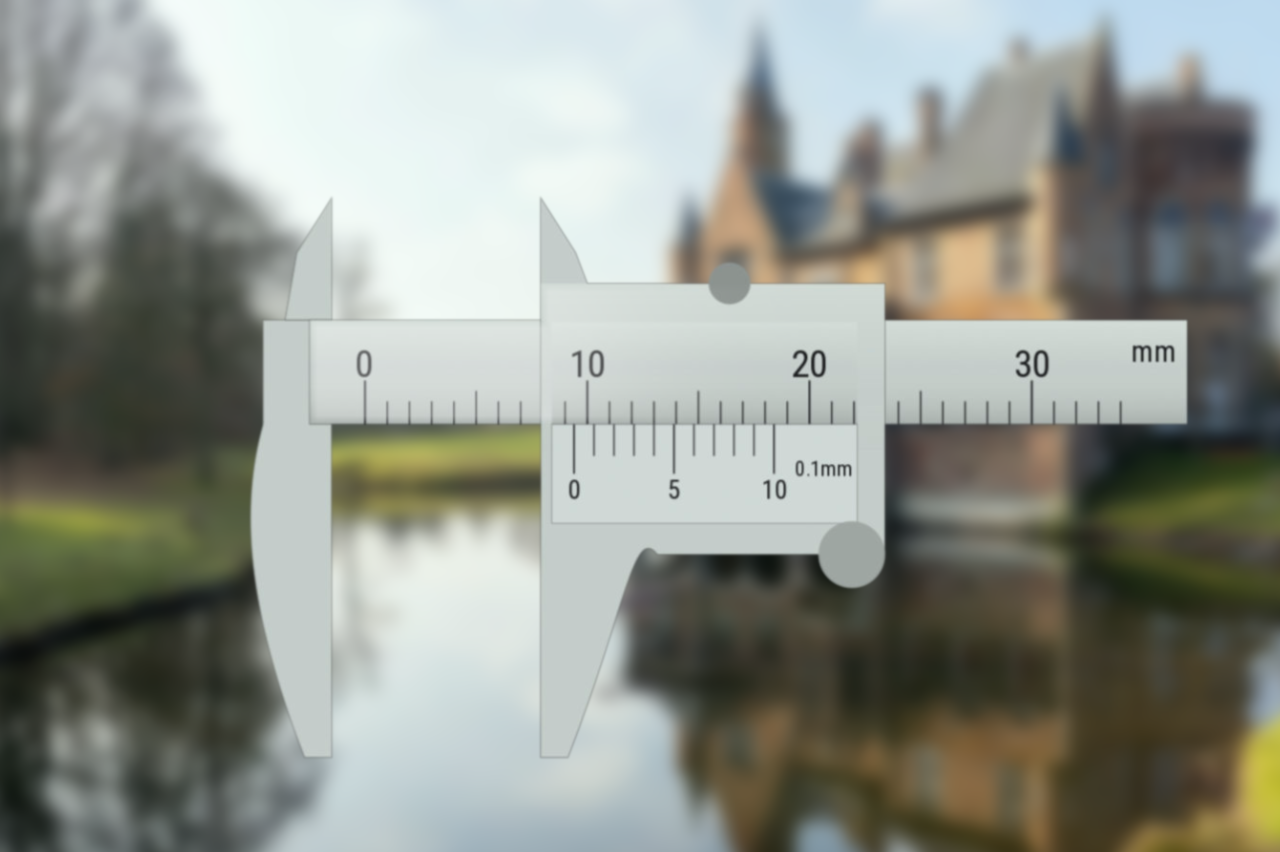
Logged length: 9.4 mm
